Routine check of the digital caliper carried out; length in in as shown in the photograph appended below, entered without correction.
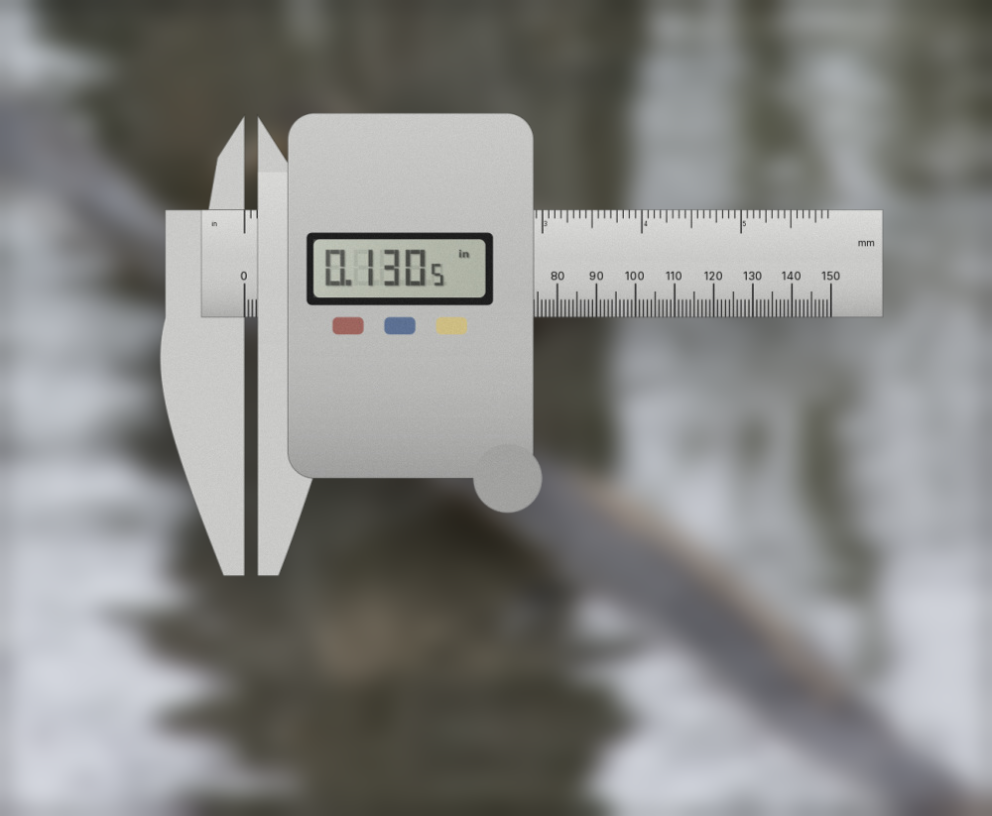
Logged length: 0.1305 in
